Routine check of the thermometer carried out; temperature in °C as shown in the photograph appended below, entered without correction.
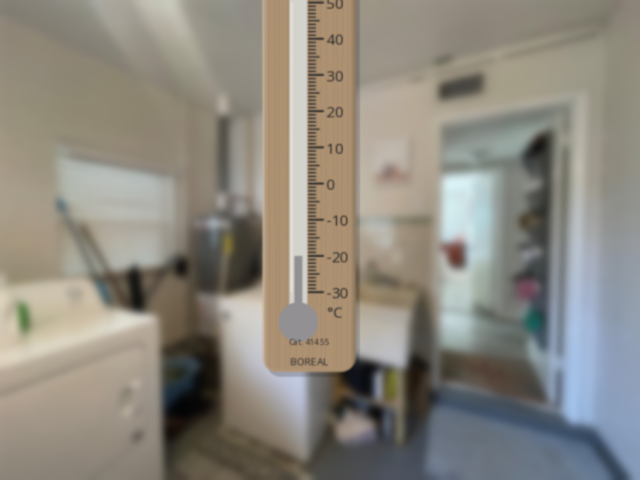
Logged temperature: -20 °C
